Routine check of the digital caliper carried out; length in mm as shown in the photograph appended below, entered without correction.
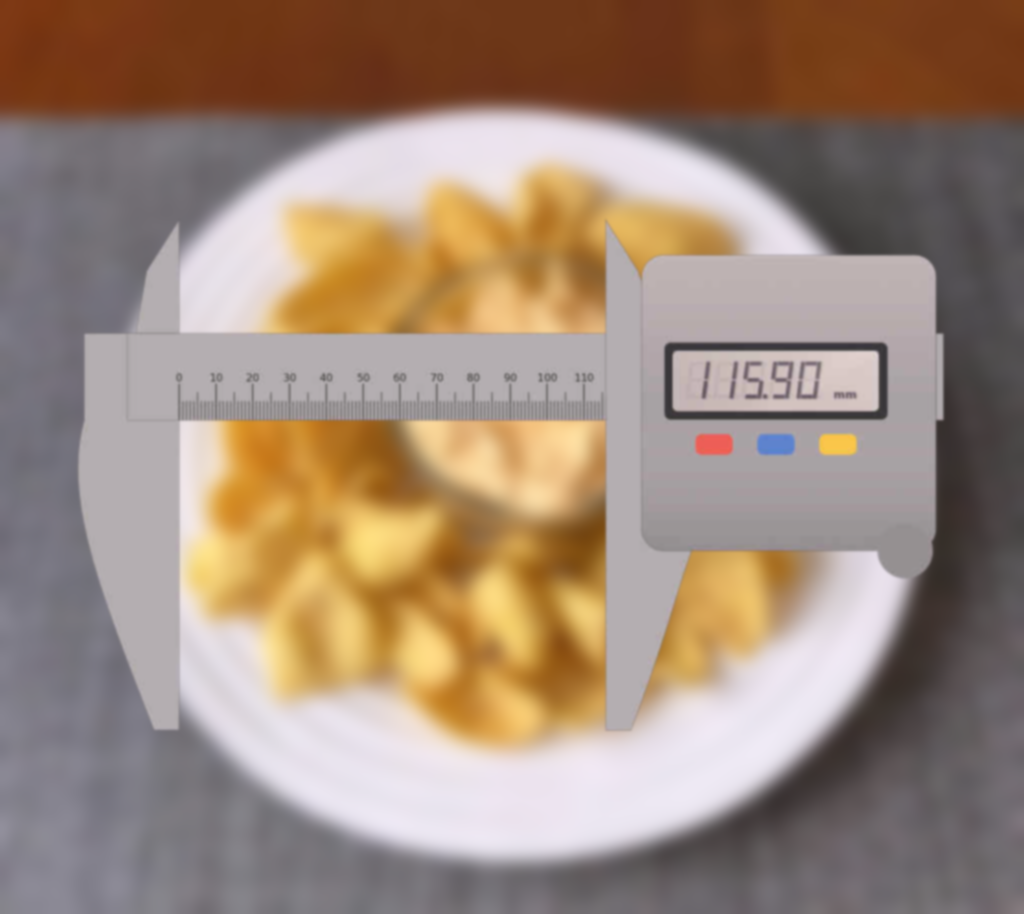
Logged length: 115.90 mm
